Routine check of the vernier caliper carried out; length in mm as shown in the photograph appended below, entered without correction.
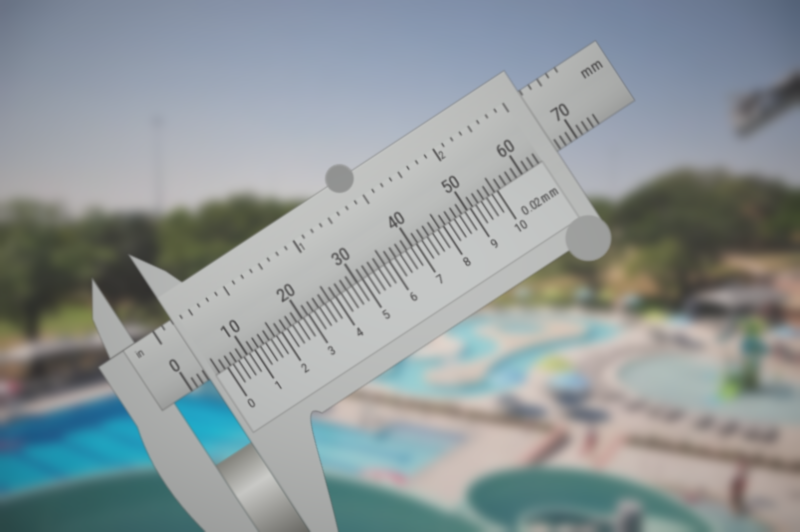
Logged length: 6.5 mm
